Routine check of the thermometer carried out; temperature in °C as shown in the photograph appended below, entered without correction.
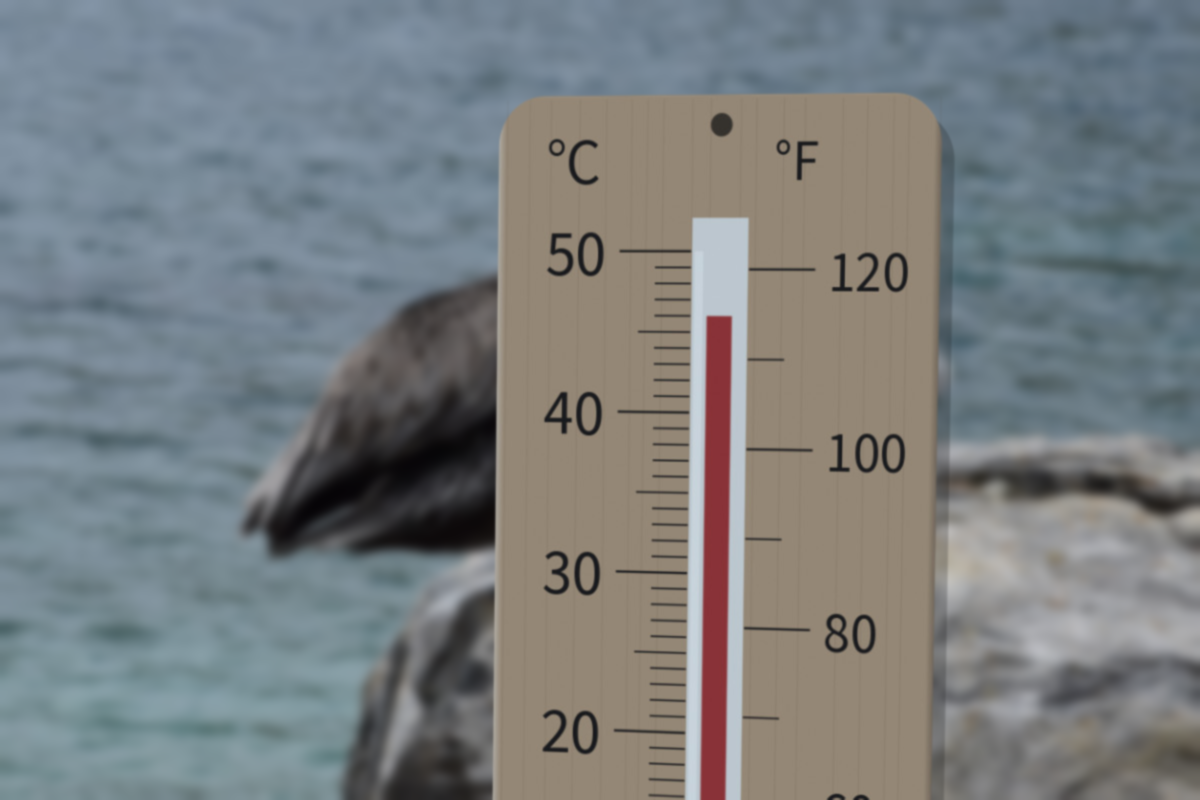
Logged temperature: 46 °C
